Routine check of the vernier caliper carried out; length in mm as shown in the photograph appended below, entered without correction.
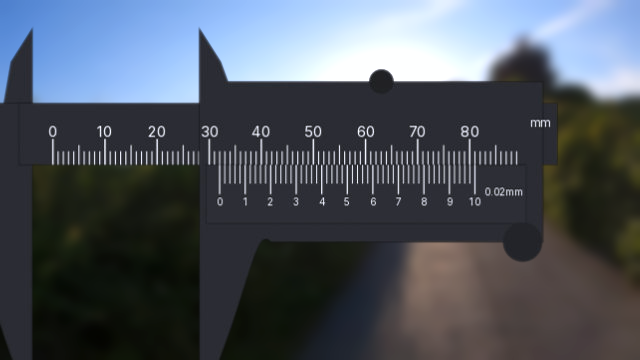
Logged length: 32.0 mm
